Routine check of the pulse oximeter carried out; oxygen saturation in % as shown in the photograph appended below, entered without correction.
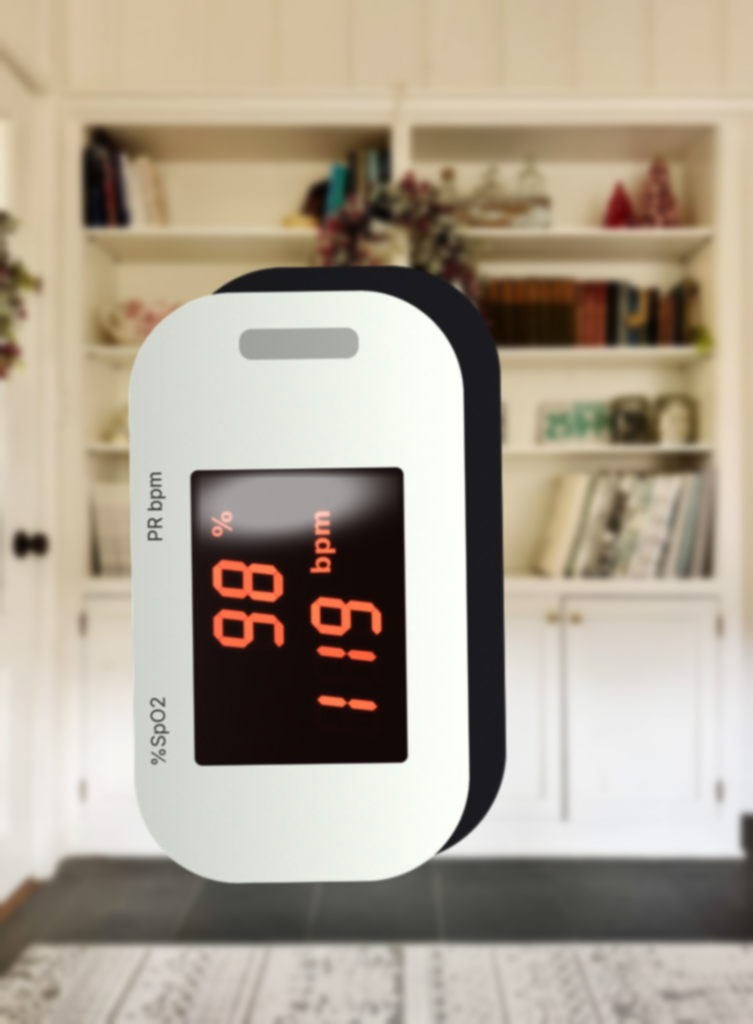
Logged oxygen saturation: 98 %
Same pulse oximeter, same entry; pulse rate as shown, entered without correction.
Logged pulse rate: 119 bpm
